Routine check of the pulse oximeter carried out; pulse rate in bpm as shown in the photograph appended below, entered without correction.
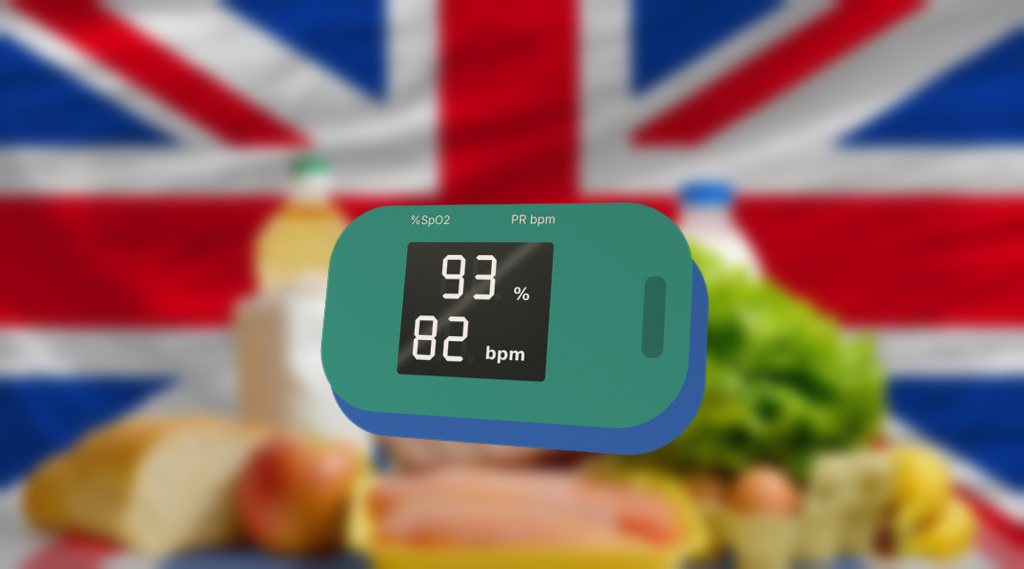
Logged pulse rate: 82 bpm
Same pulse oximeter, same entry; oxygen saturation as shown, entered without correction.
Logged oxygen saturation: 93 %
